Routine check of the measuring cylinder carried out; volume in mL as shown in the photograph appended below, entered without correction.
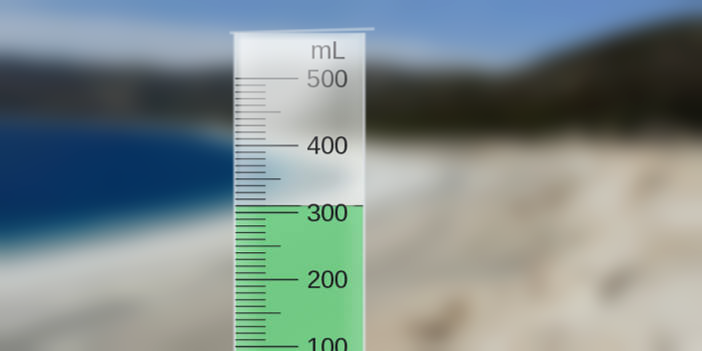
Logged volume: 310 mL
